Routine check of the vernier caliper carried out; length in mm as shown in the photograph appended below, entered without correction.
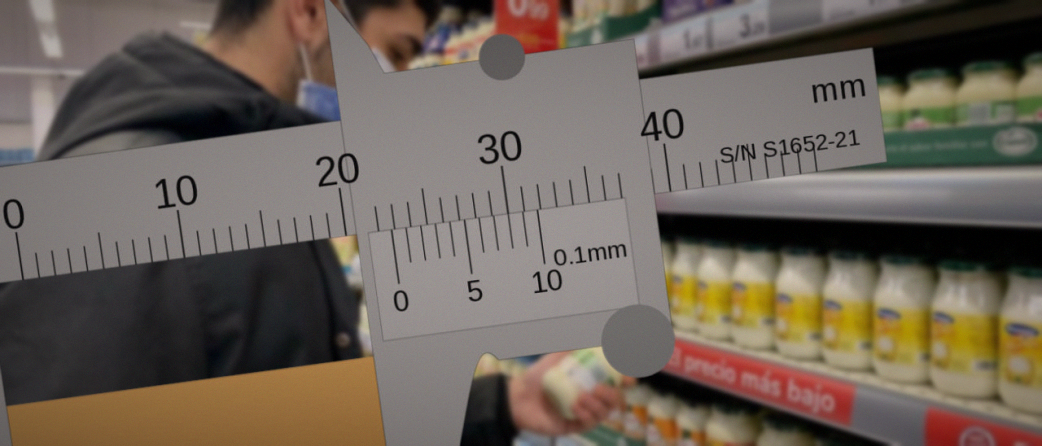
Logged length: 22.8 mm
